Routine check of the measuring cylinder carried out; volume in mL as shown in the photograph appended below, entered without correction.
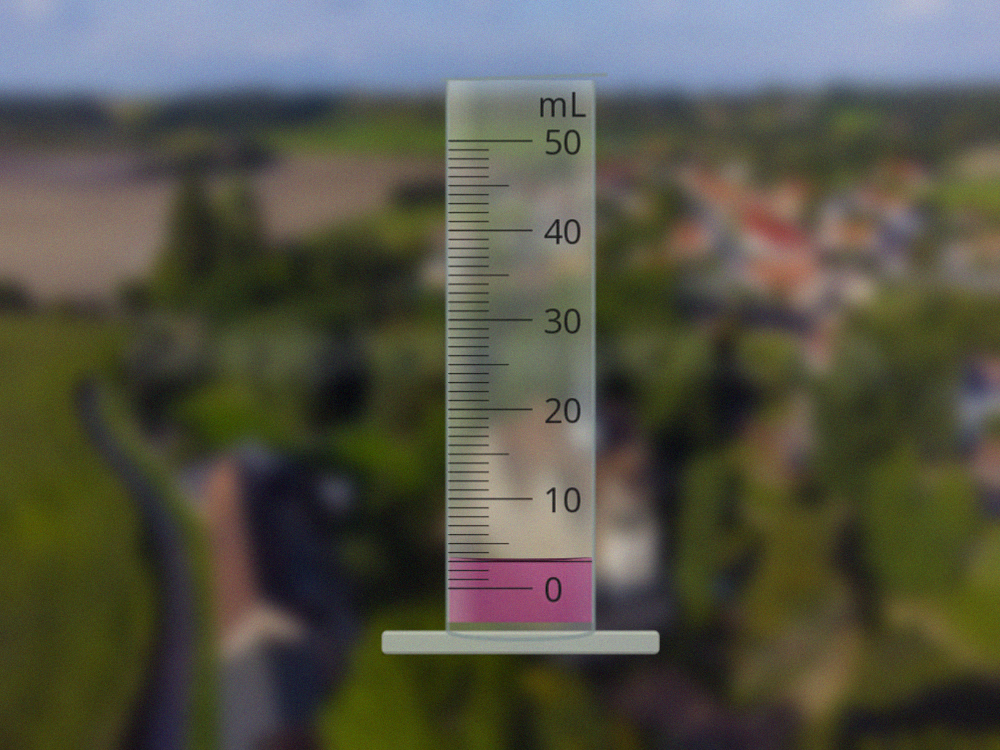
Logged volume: 3 mL
